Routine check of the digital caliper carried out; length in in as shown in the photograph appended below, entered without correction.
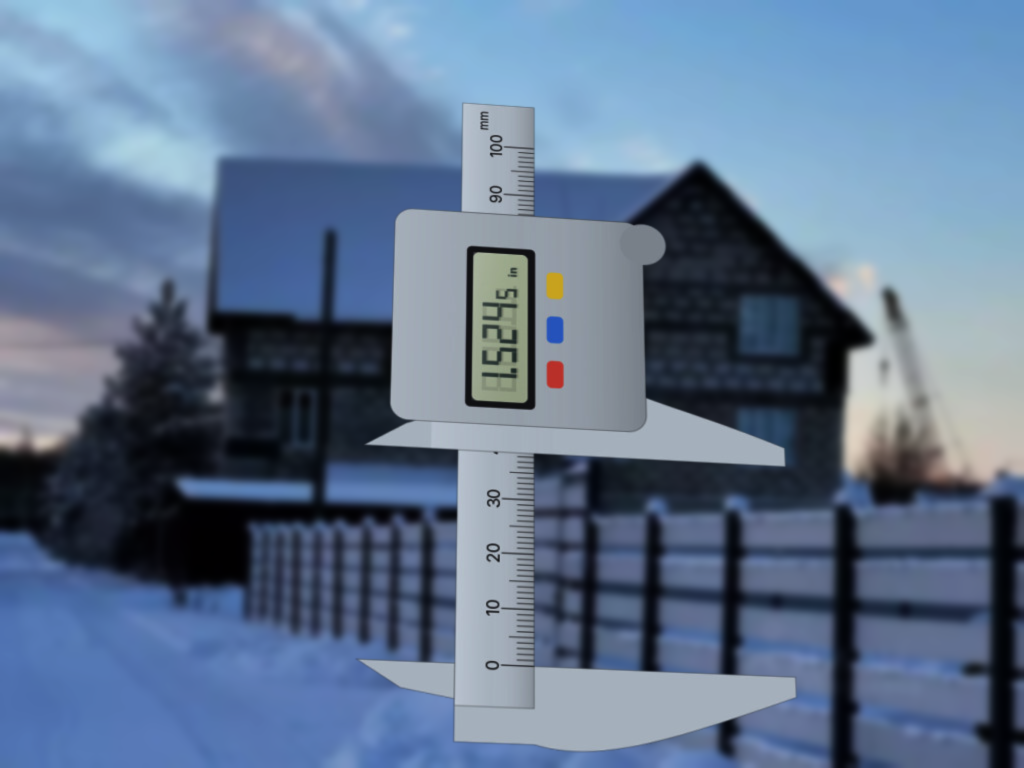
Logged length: 1.5245 in
